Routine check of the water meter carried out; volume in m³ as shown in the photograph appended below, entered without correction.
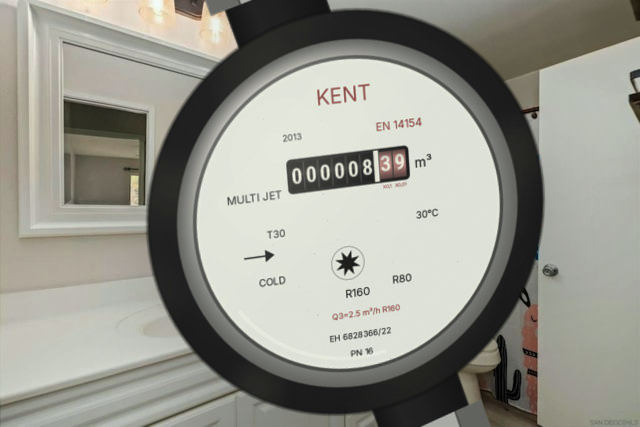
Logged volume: 8.39 m³
